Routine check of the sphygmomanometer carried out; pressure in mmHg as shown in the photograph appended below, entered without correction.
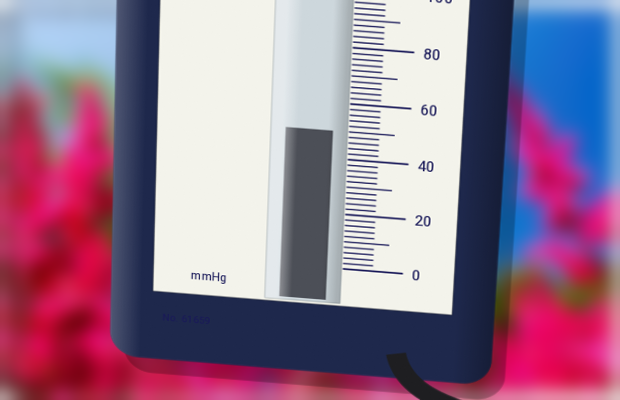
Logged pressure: 50 mmHg
